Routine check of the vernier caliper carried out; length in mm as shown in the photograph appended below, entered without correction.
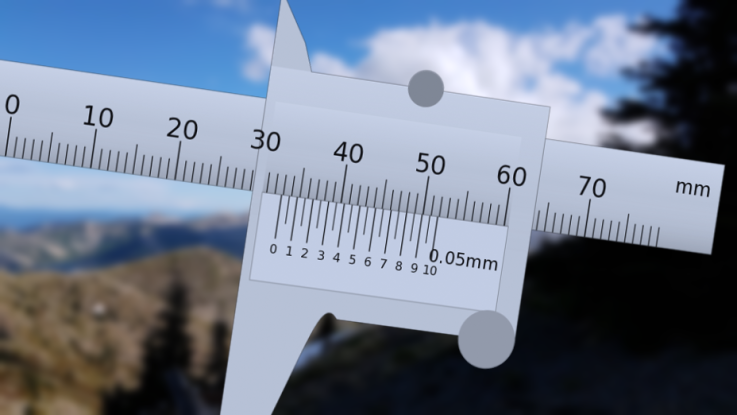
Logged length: 32.8 mm
